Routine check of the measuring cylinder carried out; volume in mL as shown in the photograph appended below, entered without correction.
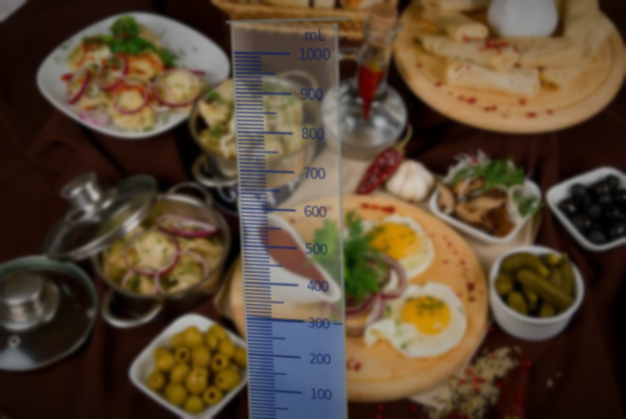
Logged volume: 300 mL
